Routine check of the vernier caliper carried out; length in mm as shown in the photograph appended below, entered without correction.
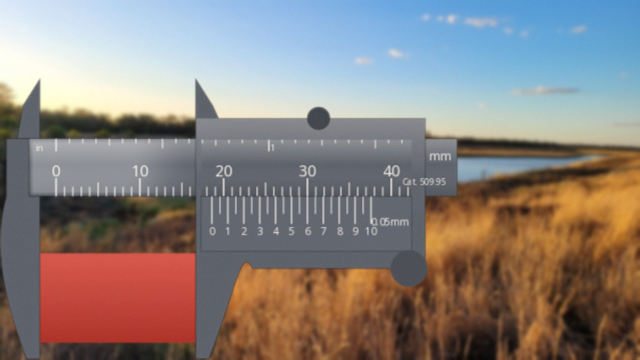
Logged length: 18.6 mm
